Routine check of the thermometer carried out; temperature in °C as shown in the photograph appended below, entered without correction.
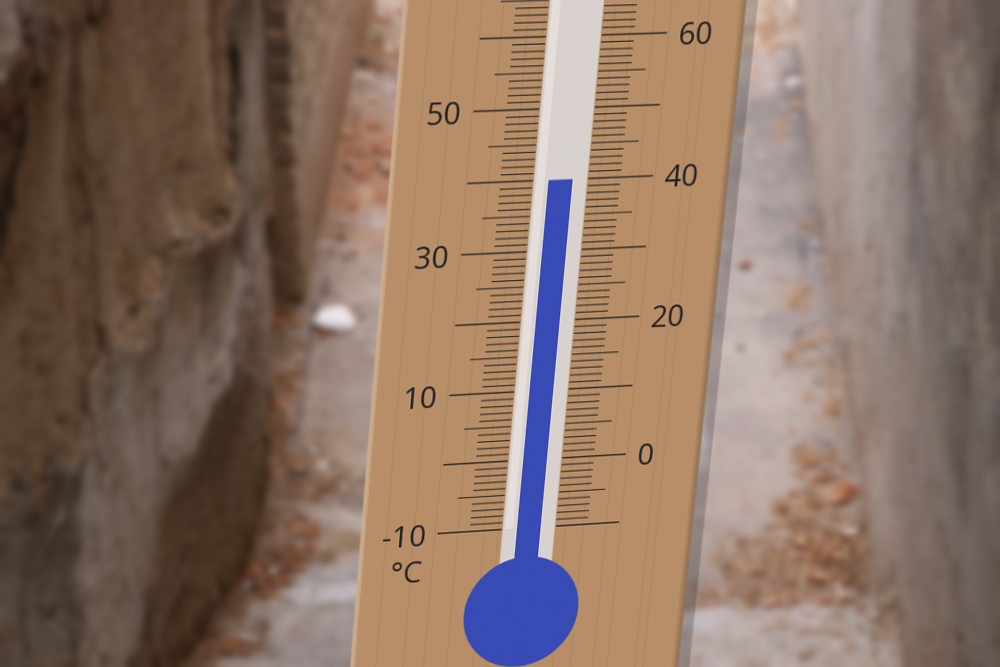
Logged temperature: 40 °C
